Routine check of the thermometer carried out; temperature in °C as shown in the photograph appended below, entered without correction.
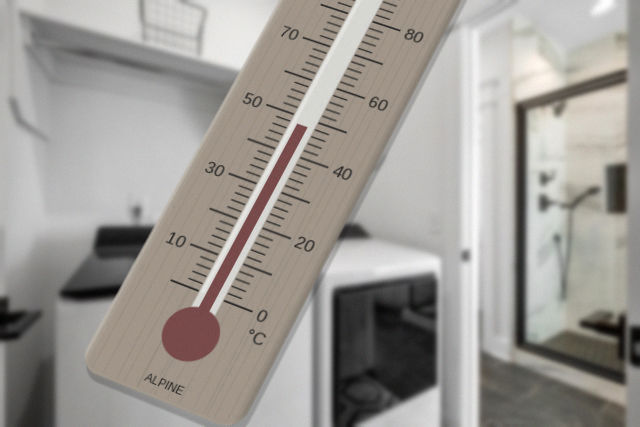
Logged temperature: 48 °C
